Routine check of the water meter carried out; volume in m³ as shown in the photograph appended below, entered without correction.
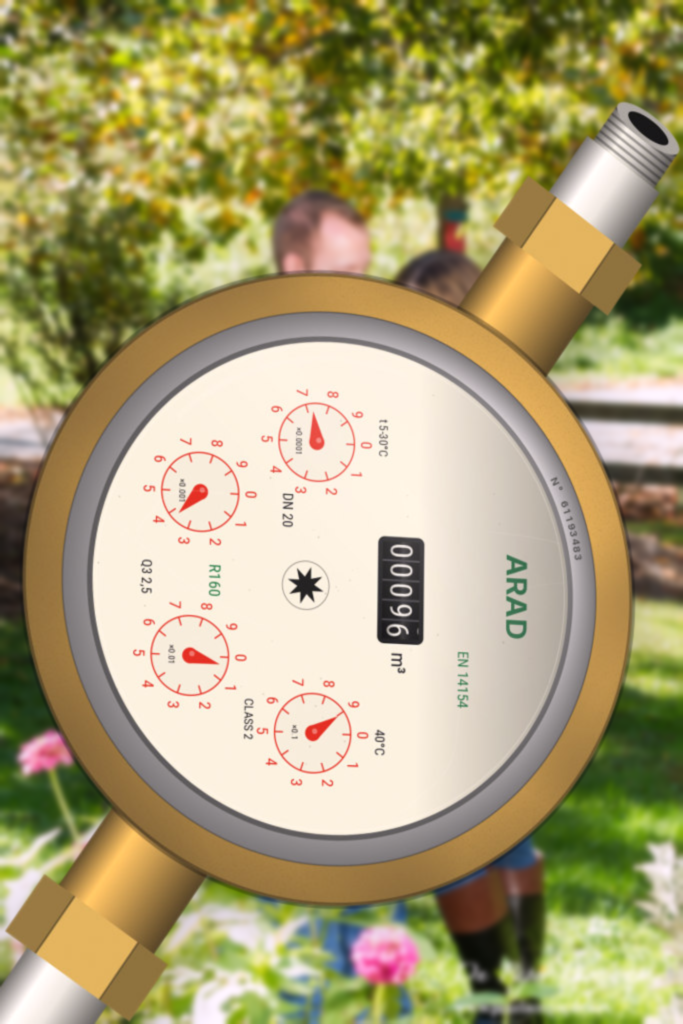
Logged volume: 95.9037 m³
